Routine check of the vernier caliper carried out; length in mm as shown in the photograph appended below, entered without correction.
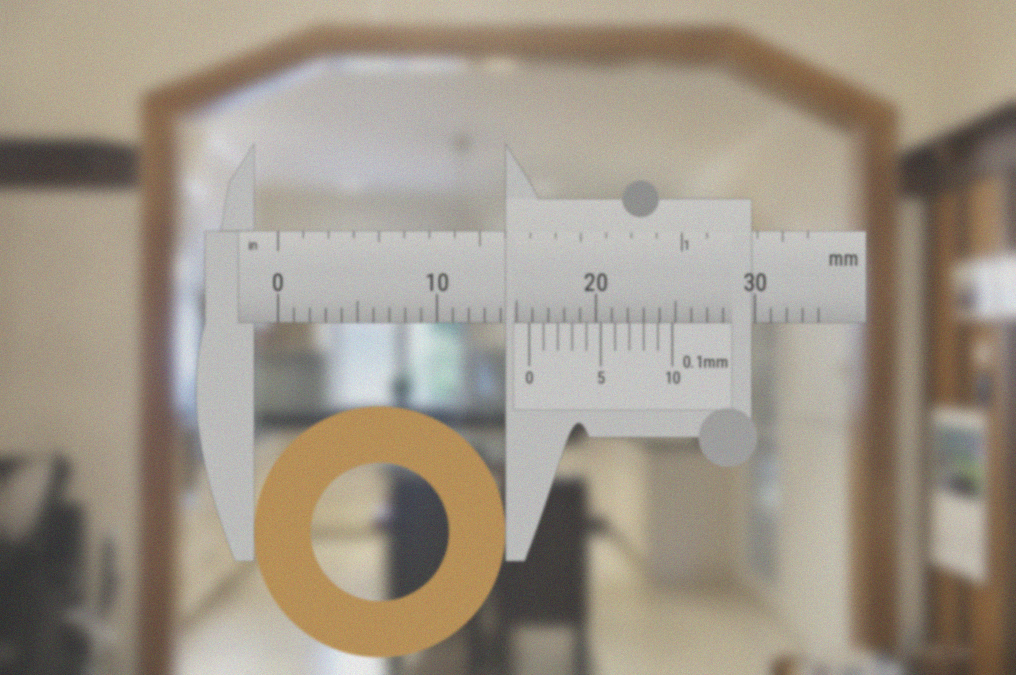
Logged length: 15.8 mm
